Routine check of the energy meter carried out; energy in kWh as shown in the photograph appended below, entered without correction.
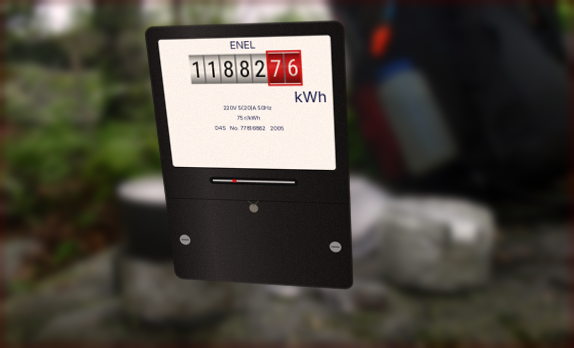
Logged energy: 11882.76 kWh
